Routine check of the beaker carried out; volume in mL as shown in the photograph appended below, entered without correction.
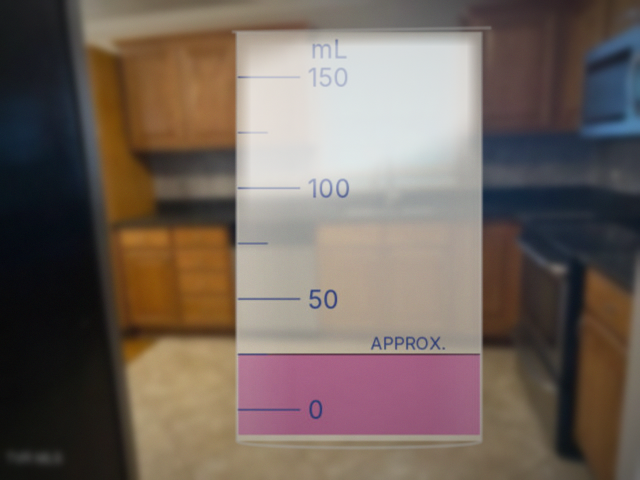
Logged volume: 25 mL
